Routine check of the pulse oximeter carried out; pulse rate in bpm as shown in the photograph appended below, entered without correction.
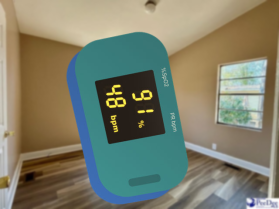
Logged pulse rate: 48 bpm
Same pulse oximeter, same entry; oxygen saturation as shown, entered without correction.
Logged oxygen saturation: 91 %
